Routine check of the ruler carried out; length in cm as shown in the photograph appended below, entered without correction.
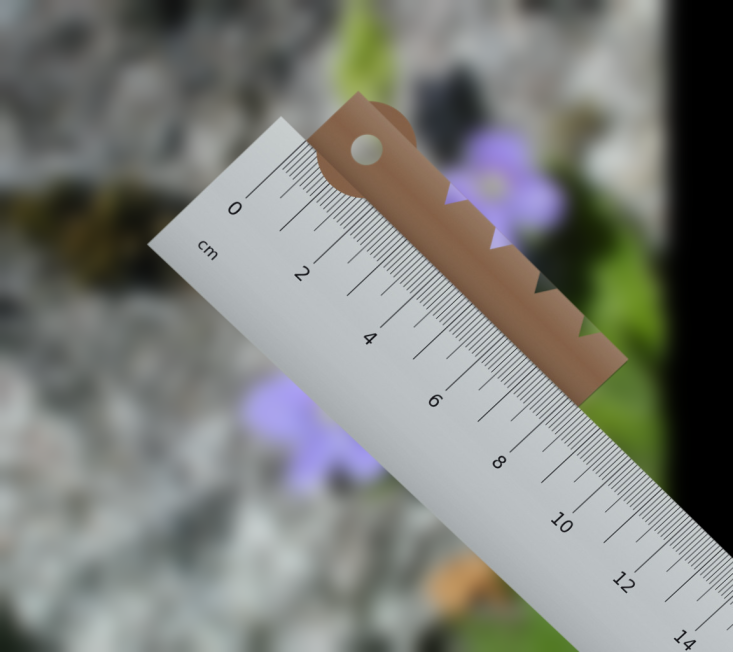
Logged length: 8.3 cm
